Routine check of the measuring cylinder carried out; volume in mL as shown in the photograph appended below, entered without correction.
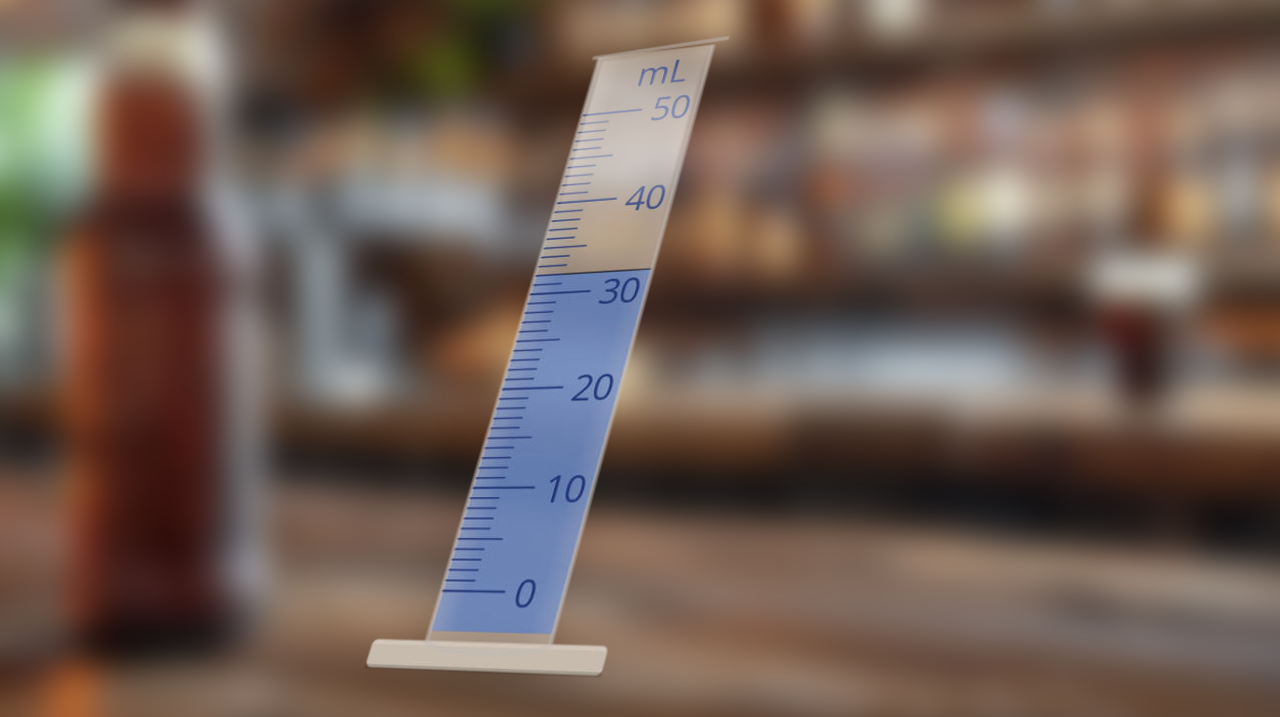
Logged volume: 32 mL
